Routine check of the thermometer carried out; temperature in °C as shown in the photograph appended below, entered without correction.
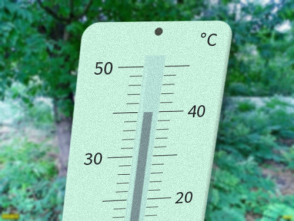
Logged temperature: 40 °C
